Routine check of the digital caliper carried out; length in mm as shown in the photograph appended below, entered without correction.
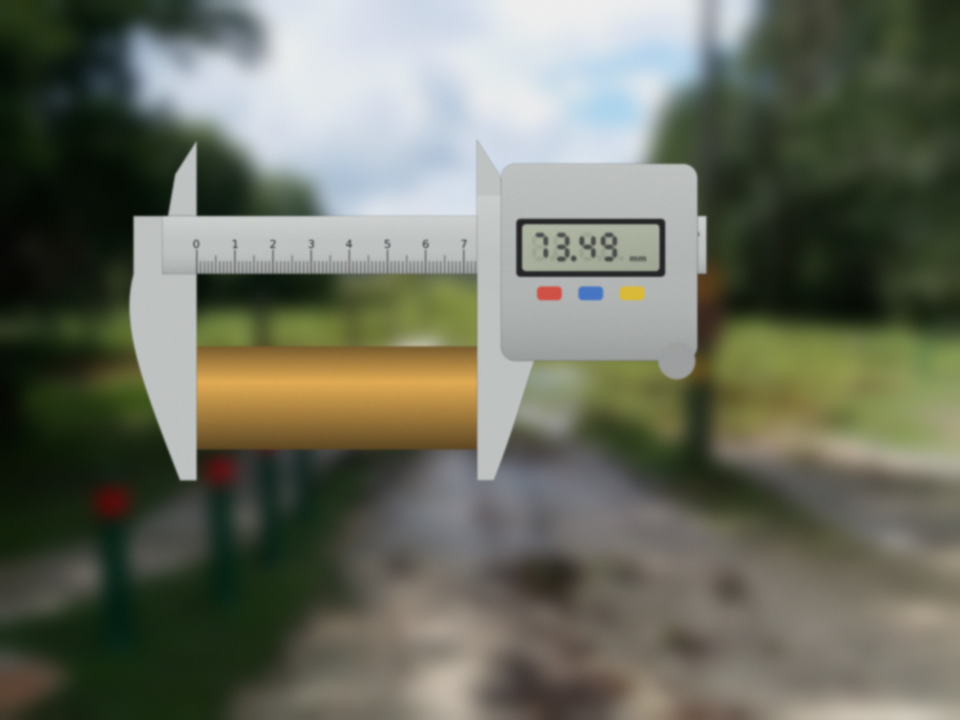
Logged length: 73.49 mm
